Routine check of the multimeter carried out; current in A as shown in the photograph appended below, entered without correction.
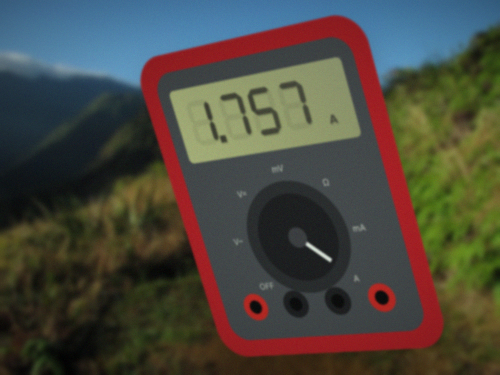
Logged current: 1.757 A
